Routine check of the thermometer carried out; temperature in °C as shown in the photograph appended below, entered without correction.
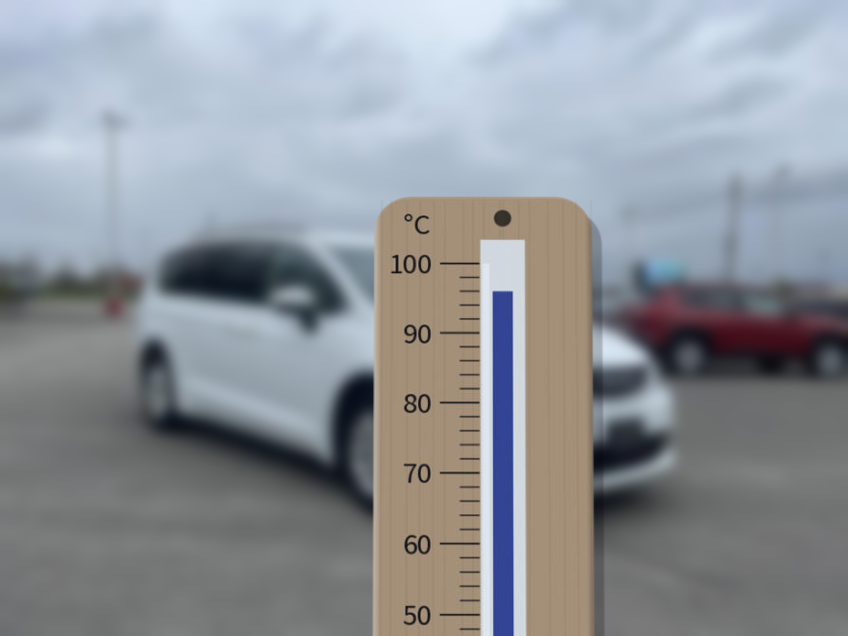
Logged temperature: 96 °C
